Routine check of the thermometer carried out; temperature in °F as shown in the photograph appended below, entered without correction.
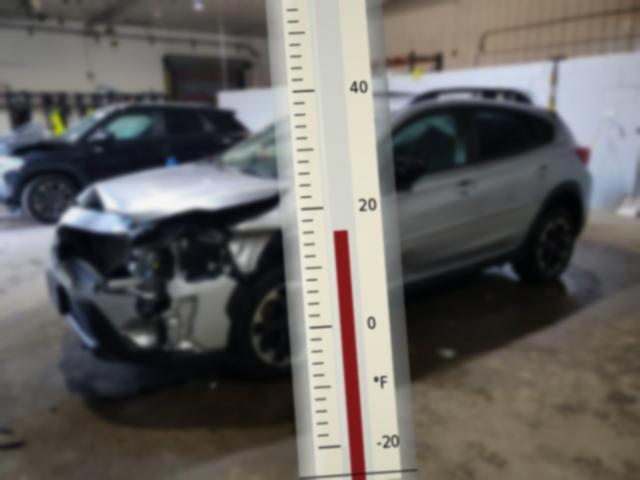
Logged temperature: 16 °F
